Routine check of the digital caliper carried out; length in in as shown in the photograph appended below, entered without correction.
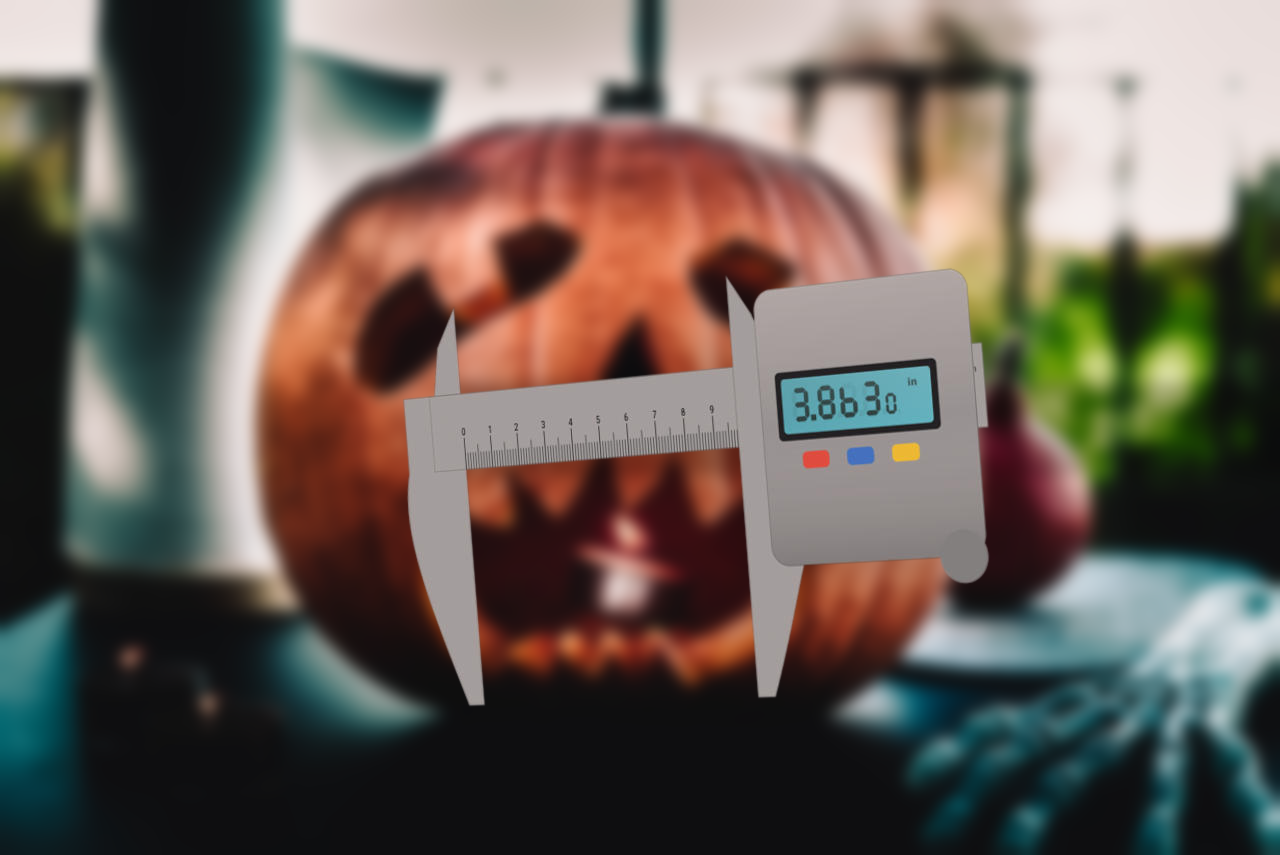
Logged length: 3.8630 in
